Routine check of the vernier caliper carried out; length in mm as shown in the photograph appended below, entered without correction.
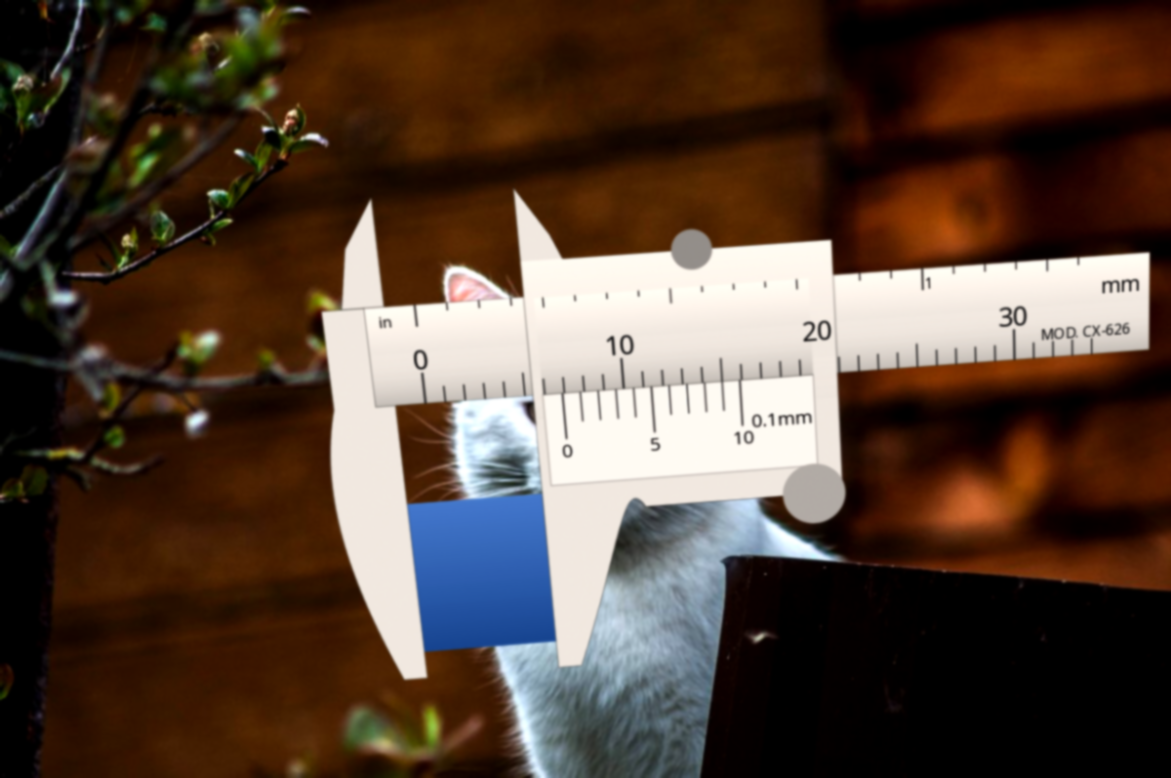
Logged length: 6.9 mm
